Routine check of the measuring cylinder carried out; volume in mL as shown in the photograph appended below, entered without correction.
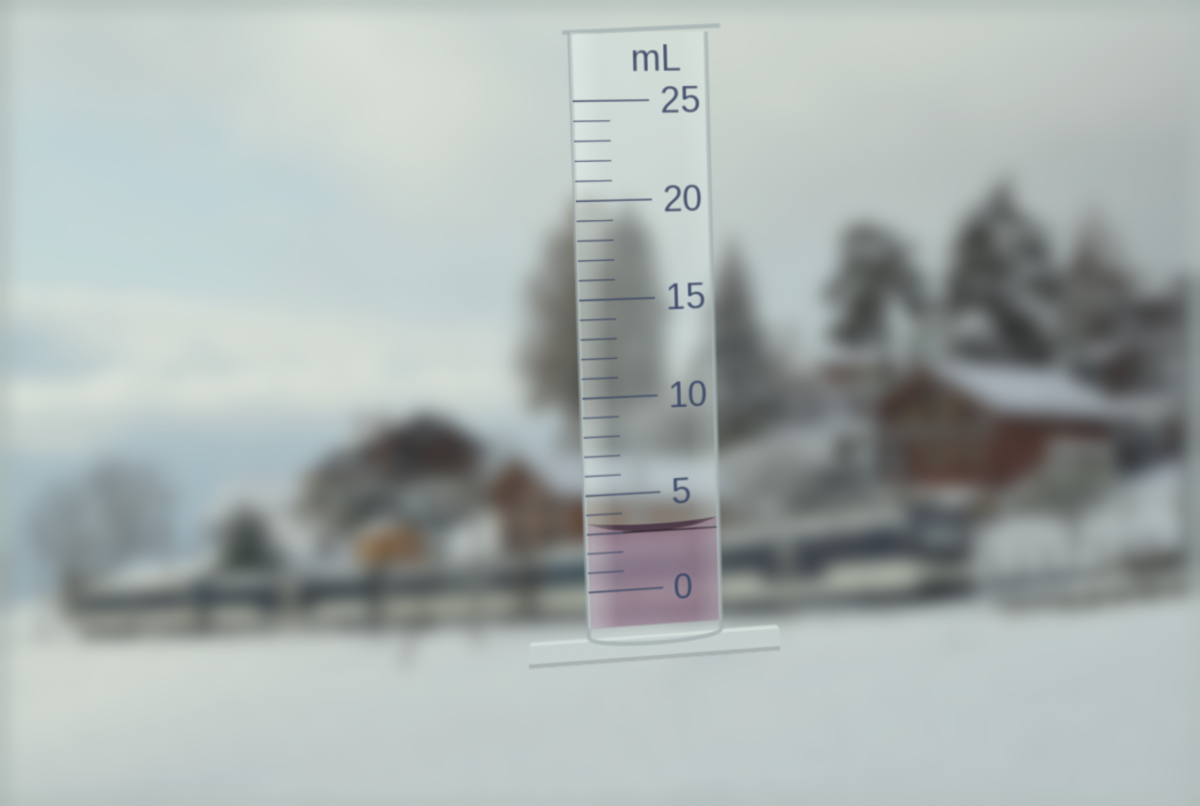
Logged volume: 3 mL
